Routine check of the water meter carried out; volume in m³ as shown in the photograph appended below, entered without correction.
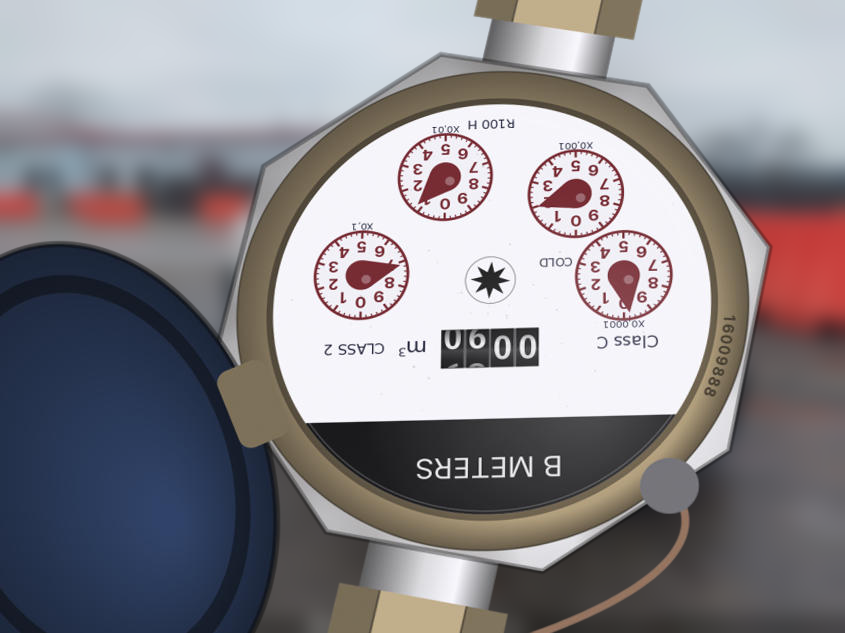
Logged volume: 89.7119 m³
